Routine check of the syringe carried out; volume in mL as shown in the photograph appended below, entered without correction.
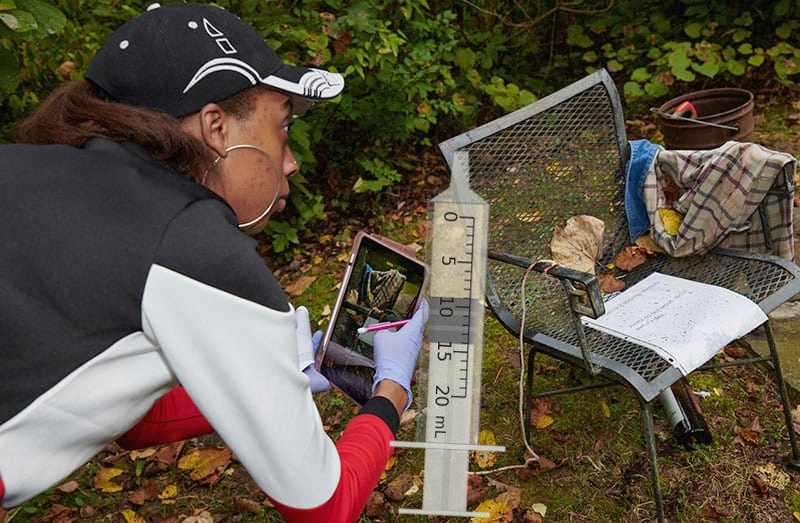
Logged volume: 9 mL
